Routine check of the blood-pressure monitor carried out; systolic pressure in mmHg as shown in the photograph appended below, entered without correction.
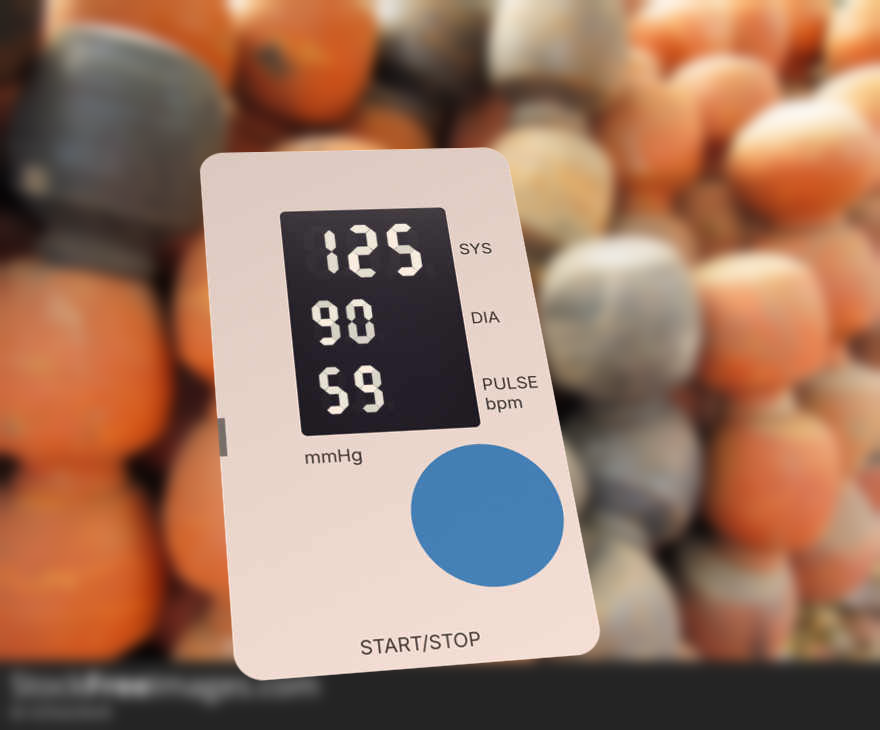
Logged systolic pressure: 125 mmHg
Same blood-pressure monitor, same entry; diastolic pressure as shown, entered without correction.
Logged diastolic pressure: 90 mmHg
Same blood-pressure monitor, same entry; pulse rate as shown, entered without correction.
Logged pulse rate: 59 bpm
